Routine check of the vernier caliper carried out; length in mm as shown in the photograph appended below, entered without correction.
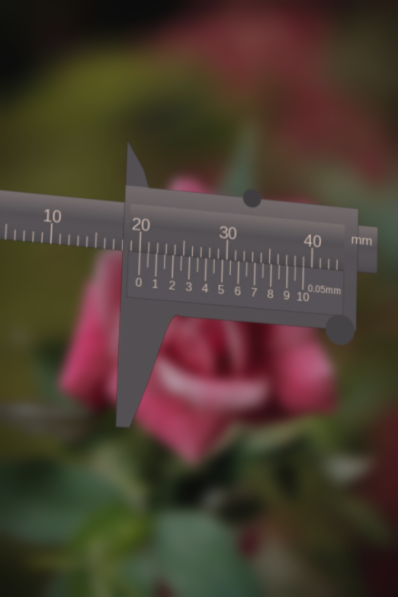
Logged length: 20.0 mm
